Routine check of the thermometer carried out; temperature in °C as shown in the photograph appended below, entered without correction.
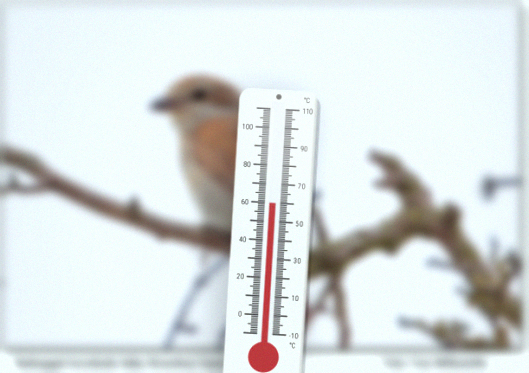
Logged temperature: 60 °C
